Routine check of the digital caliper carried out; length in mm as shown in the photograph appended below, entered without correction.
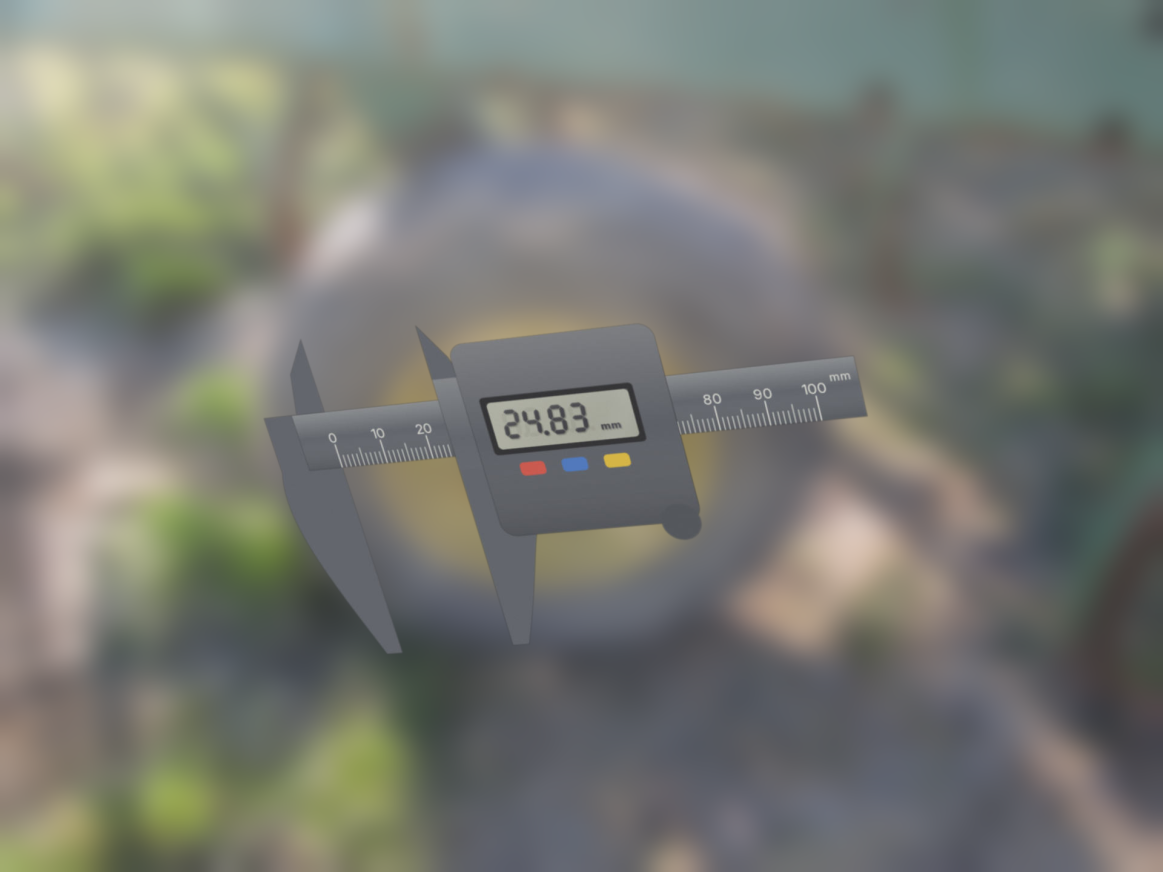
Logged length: 24.83 mm
